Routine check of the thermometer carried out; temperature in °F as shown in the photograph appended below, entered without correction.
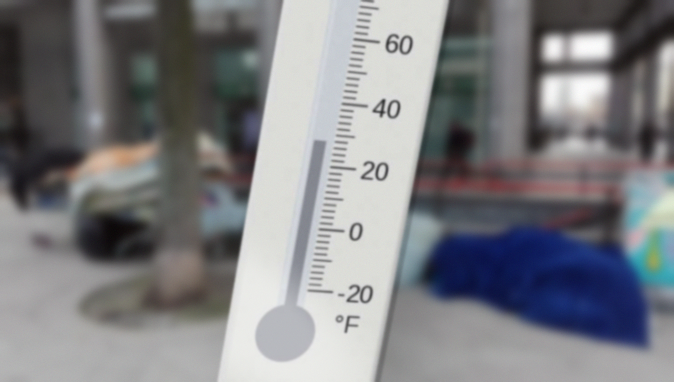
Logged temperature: 28 °F
